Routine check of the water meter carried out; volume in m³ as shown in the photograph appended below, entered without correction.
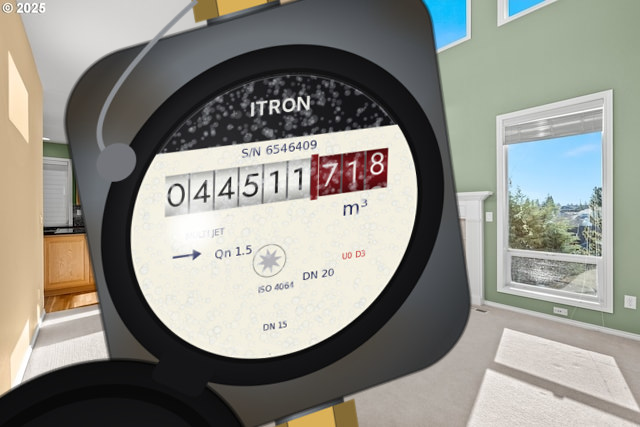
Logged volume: 44511.718 m³
